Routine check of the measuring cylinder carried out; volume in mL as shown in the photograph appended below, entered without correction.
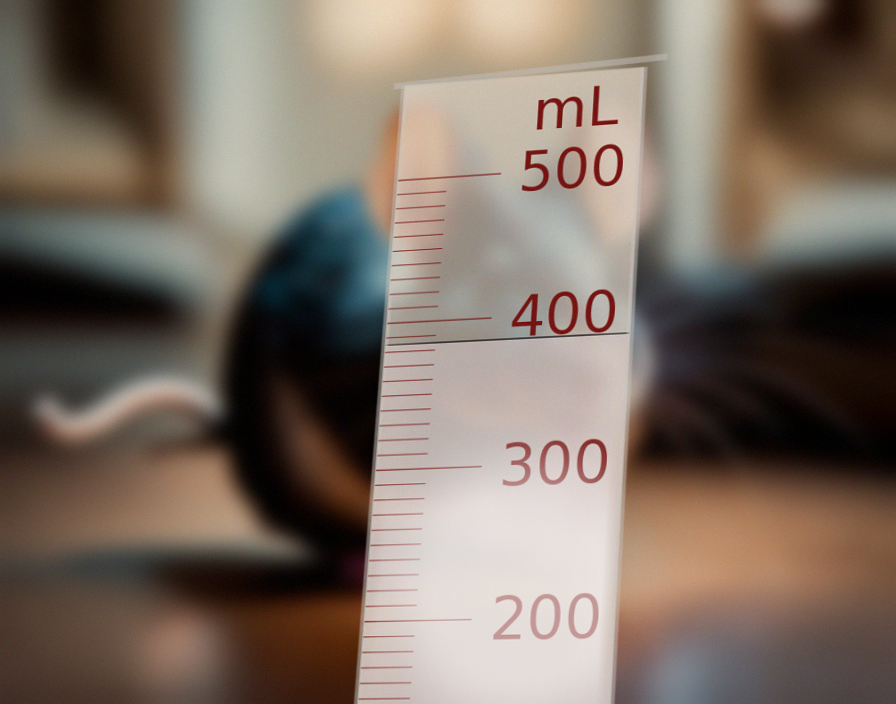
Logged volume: 385 mL
